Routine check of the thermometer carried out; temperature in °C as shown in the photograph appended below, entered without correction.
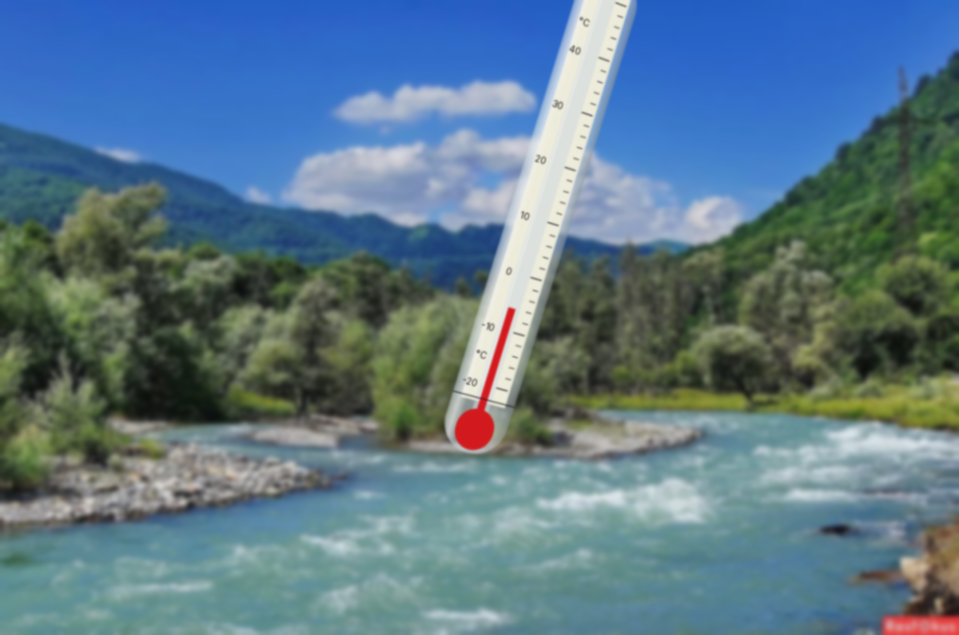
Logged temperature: -6 °C
